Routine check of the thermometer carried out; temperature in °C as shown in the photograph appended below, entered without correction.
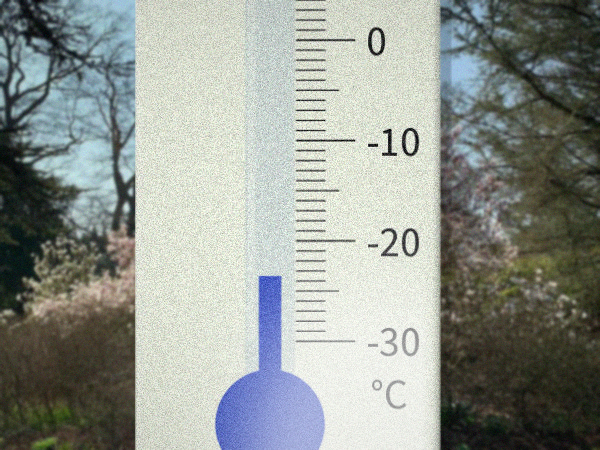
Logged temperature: -23.5 °C
